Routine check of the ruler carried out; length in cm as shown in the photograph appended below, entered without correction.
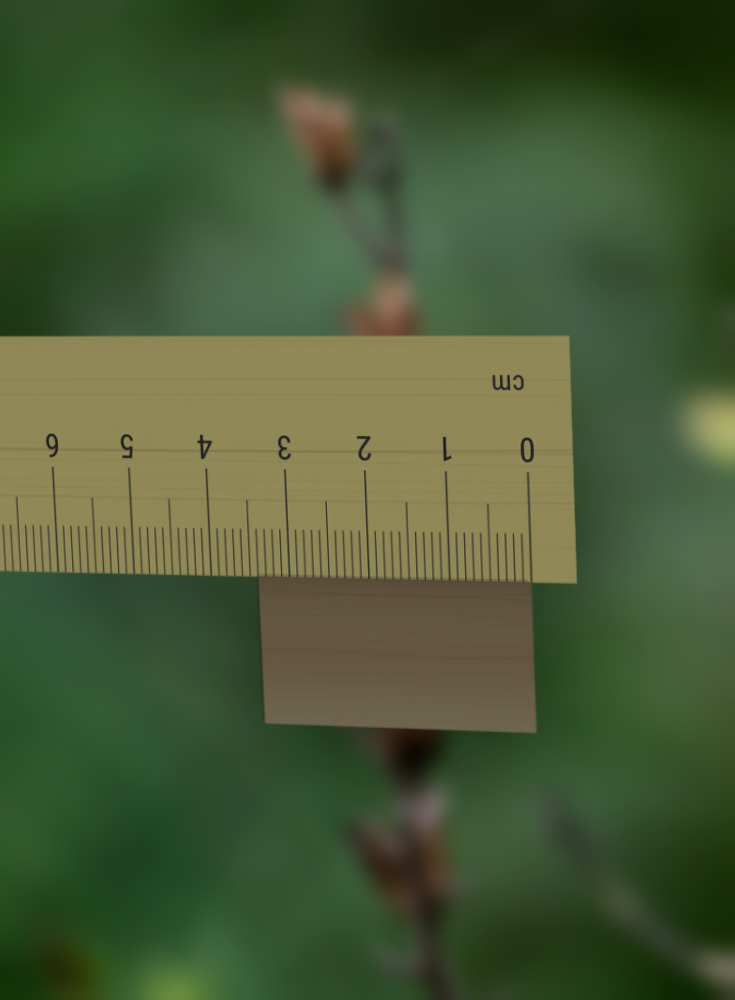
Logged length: 3.4 cm
